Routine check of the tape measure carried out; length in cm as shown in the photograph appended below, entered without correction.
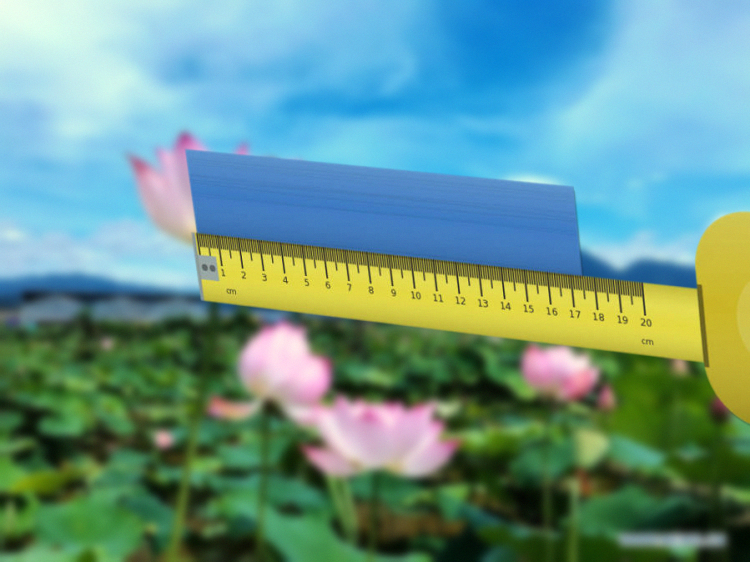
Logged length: 17.5 cm
